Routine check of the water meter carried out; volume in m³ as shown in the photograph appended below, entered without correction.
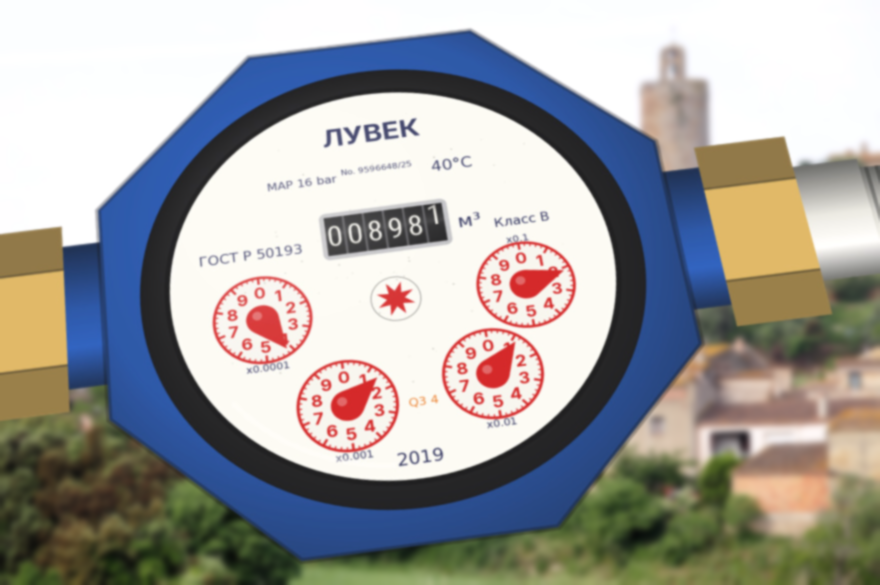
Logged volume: 8981.2114 m³
